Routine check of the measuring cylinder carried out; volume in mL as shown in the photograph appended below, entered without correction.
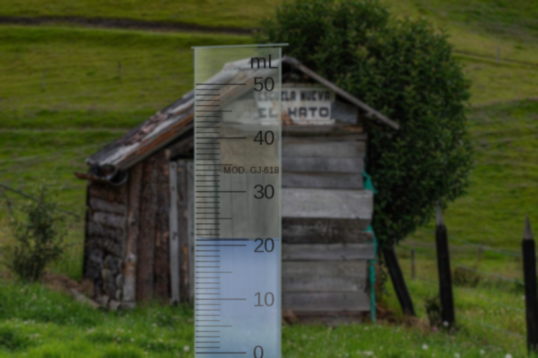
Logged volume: 21 mL
